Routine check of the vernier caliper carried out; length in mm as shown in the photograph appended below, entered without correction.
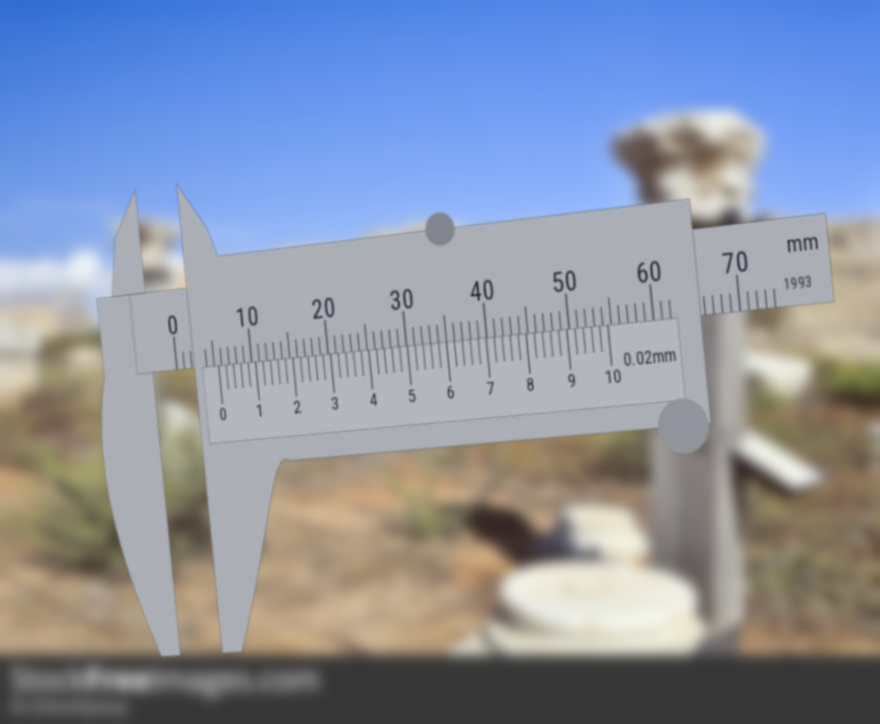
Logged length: 5.6 mm
